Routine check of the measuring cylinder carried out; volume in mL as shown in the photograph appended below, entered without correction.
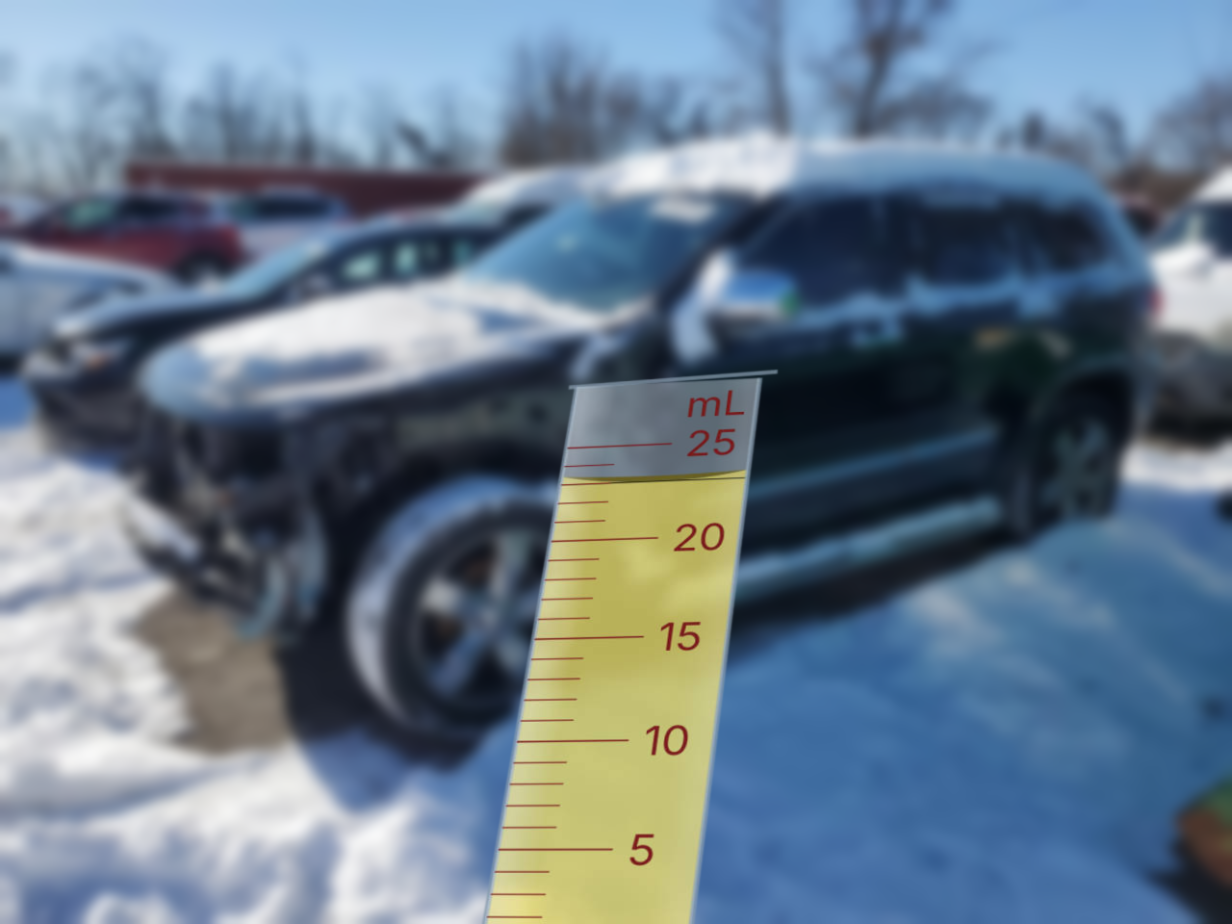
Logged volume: 23 mL
